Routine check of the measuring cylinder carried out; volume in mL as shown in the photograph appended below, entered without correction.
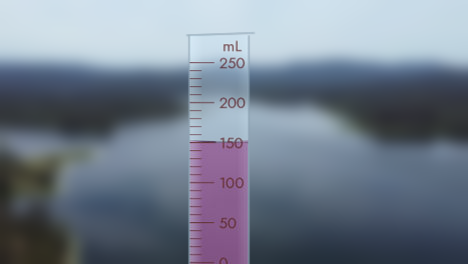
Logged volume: 150 mL
